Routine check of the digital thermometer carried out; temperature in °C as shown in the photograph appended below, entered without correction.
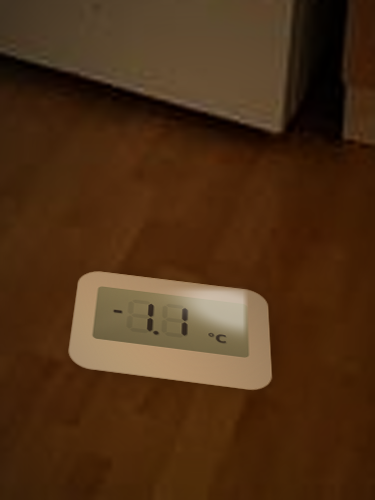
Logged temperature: -1.1 °C
